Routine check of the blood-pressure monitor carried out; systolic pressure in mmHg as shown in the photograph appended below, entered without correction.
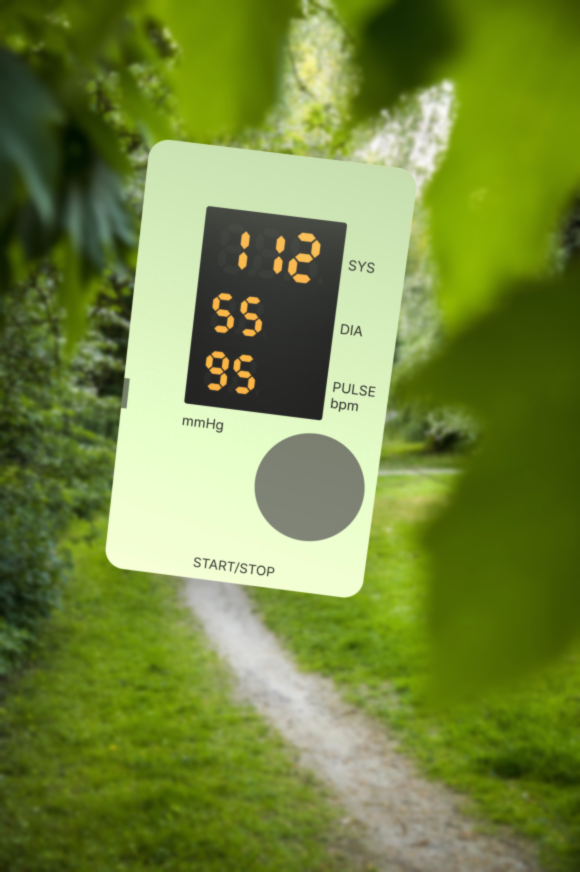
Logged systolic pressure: 112 mmHg
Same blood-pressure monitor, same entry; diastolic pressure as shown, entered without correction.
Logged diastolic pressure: 55 mmHg
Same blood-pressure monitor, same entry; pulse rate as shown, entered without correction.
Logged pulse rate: 95 bpm
